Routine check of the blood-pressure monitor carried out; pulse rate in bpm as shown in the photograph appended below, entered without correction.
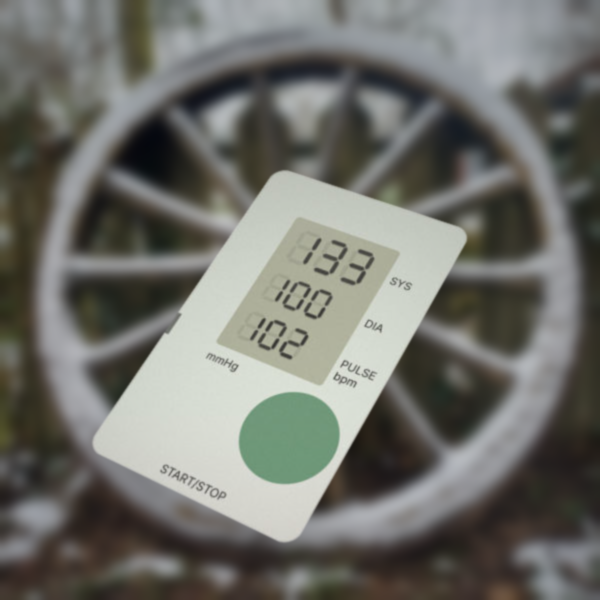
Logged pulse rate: 102 bpm
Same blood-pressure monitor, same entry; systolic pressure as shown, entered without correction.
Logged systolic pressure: 133 mmHg
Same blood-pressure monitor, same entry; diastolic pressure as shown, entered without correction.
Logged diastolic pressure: 100 mmHg
